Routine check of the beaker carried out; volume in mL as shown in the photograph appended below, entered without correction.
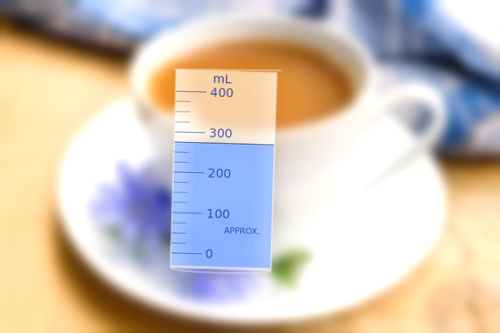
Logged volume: 275 mL
